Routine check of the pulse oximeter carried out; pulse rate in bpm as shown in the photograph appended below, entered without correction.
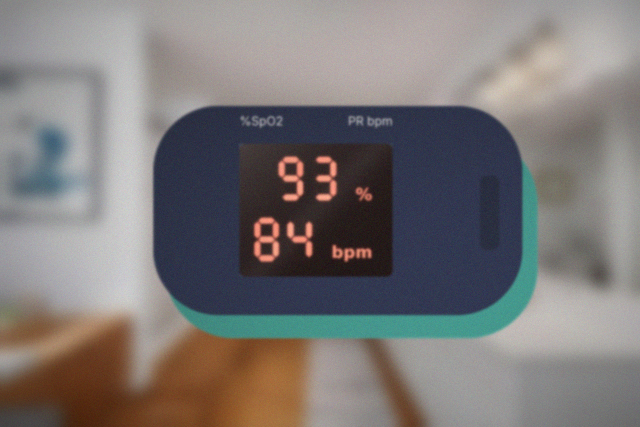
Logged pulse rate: 84 bpm
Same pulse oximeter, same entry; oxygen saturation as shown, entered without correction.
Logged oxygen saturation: 93 %
